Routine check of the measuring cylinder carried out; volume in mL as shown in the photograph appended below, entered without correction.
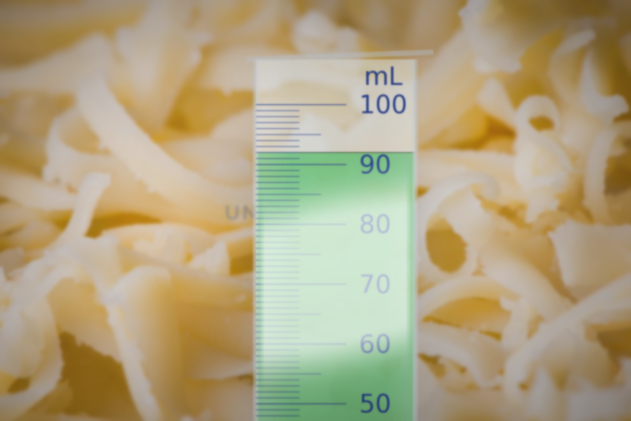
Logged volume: 92 mL
